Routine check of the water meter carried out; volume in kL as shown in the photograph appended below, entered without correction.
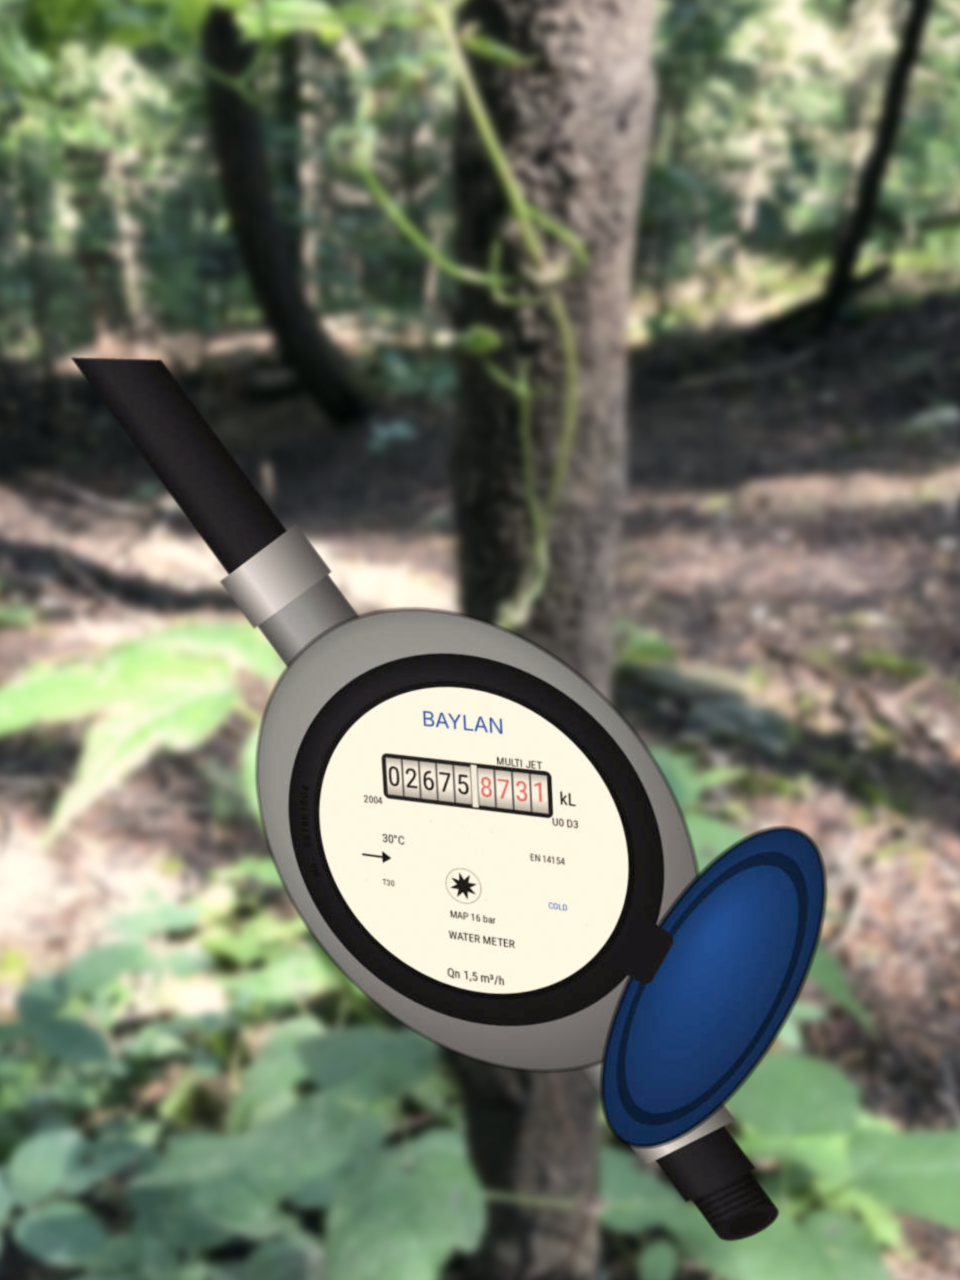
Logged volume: 2675.8731 kL
